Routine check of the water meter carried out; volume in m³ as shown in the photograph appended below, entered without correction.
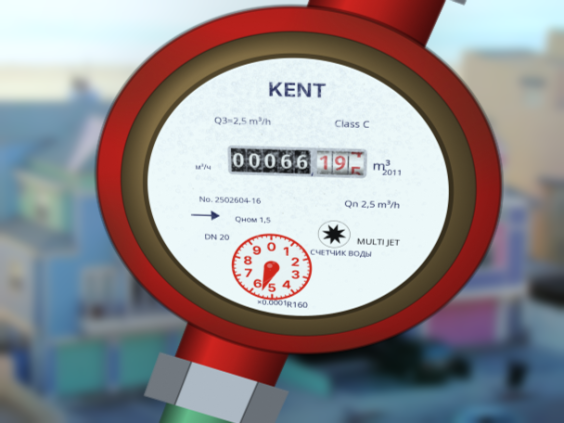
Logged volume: 66.1945 m³
